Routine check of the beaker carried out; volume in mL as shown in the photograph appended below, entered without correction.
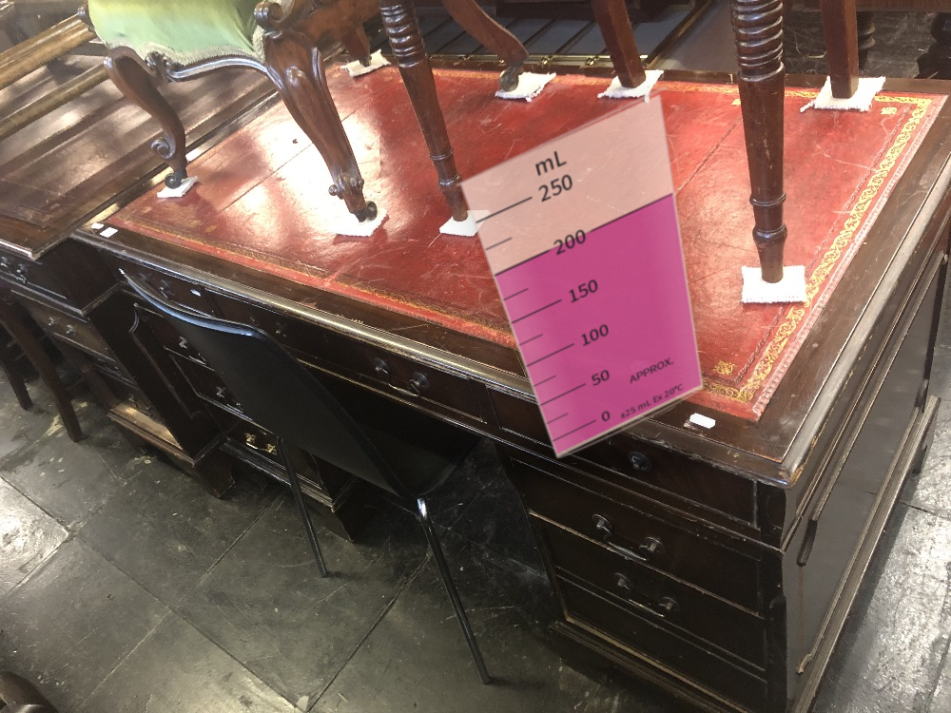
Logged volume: 200 mL
